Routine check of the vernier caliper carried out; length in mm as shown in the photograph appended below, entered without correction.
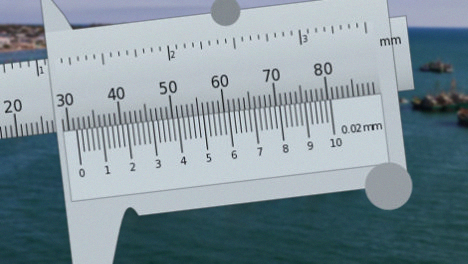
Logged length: 31.5 mm
